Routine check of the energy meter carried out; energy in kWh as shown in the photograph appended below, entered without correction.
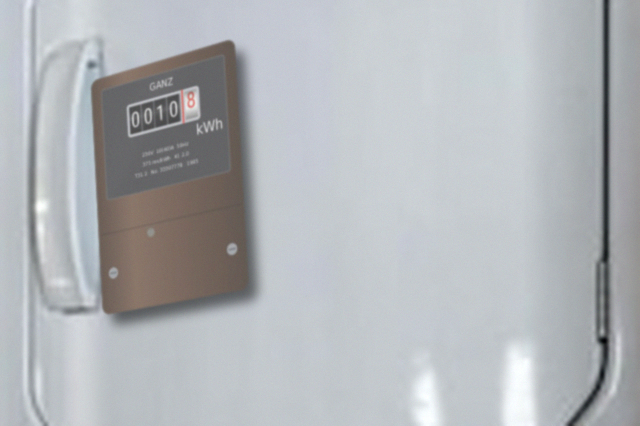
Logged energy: 10.8 kWh
